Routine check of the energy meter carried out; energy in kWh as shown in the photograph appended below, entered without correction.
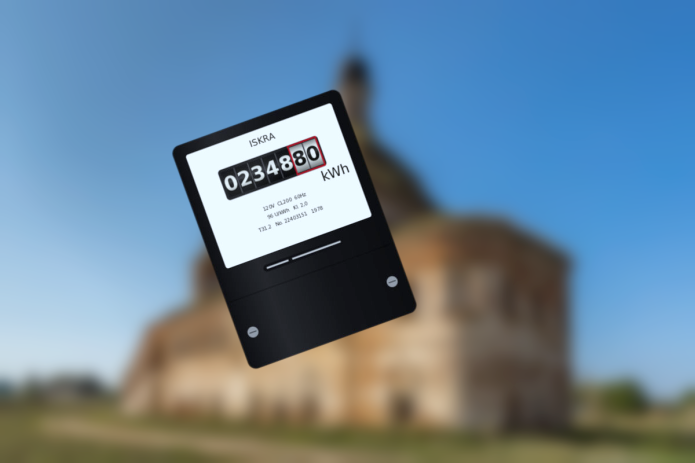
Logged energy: 2348.80 kWh
